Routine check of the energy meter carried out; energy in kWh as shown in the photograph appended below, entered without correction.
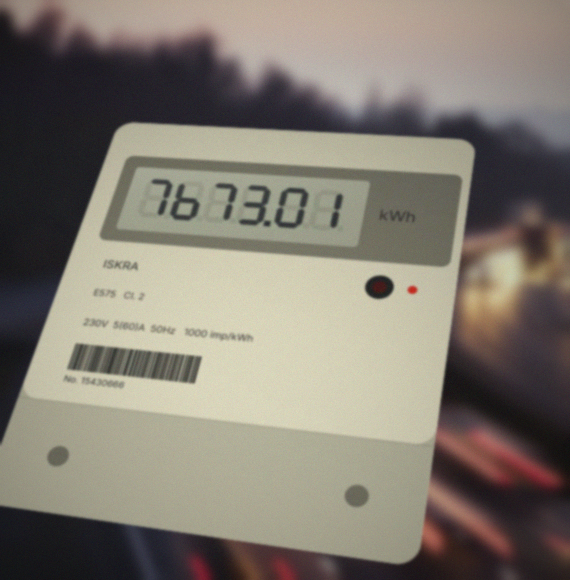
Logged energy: 7673.01 kWh
